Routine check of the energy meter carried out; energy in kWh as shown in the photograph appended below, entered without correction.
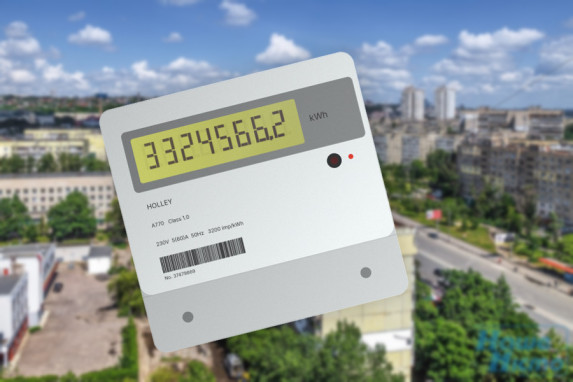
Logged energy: 3324566.2 kWh
